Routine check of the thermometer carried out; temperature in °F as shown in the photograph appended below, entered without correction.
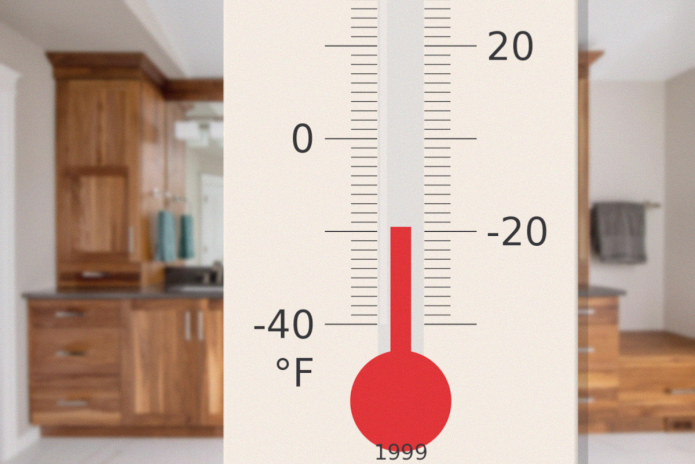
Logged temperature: -19 °F
